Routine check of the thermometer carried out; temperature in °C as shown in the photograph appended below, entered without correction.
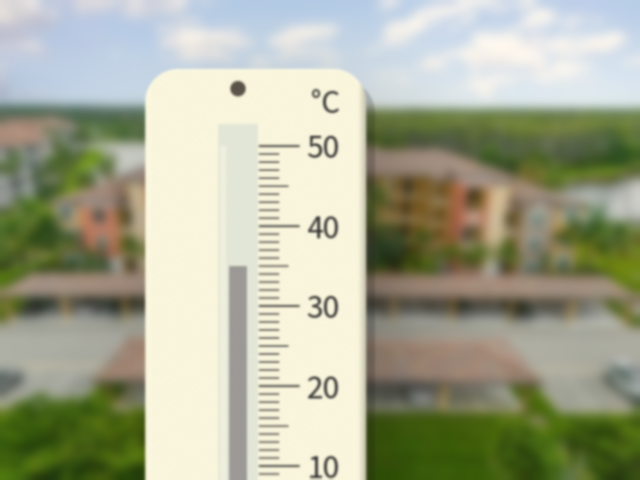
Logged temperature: 35 °C
